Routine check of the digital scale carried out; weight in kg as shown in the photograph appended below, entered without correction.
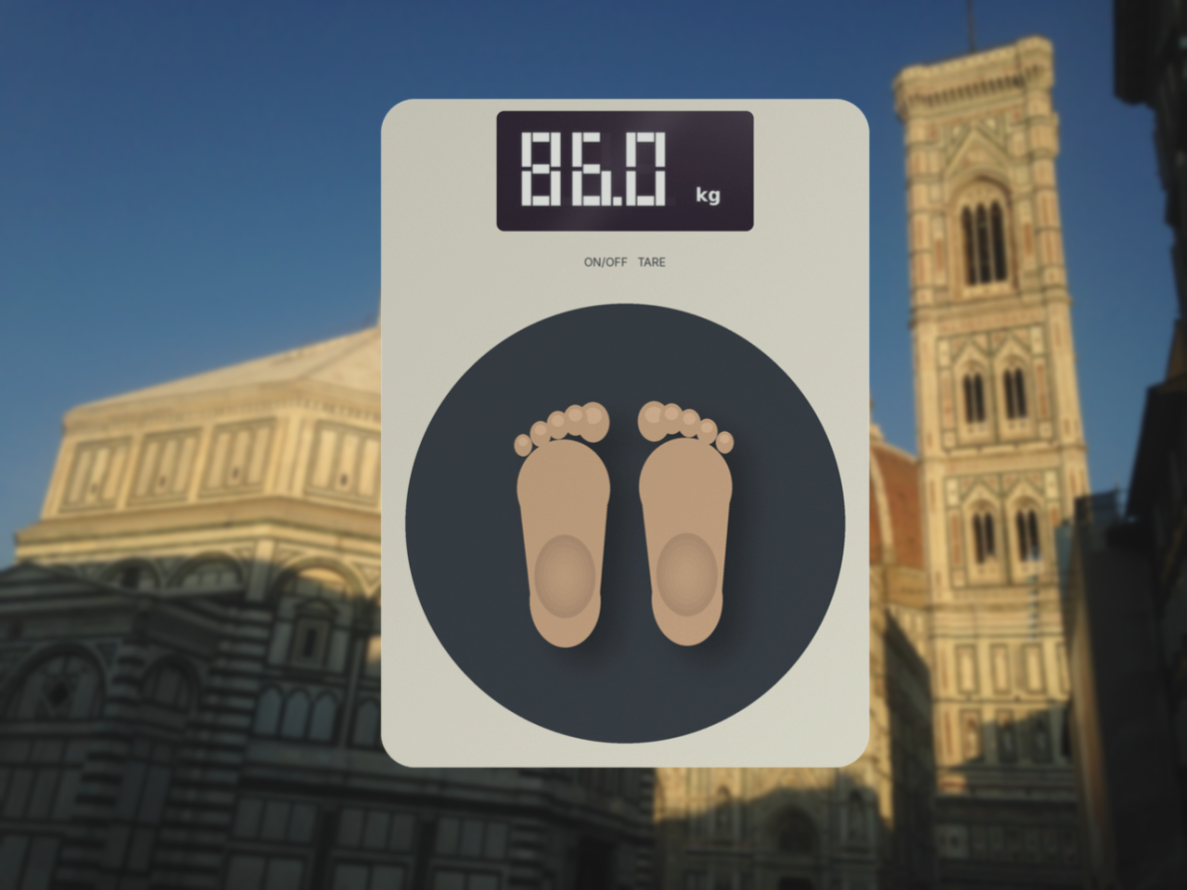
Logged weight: 86.0 kg
